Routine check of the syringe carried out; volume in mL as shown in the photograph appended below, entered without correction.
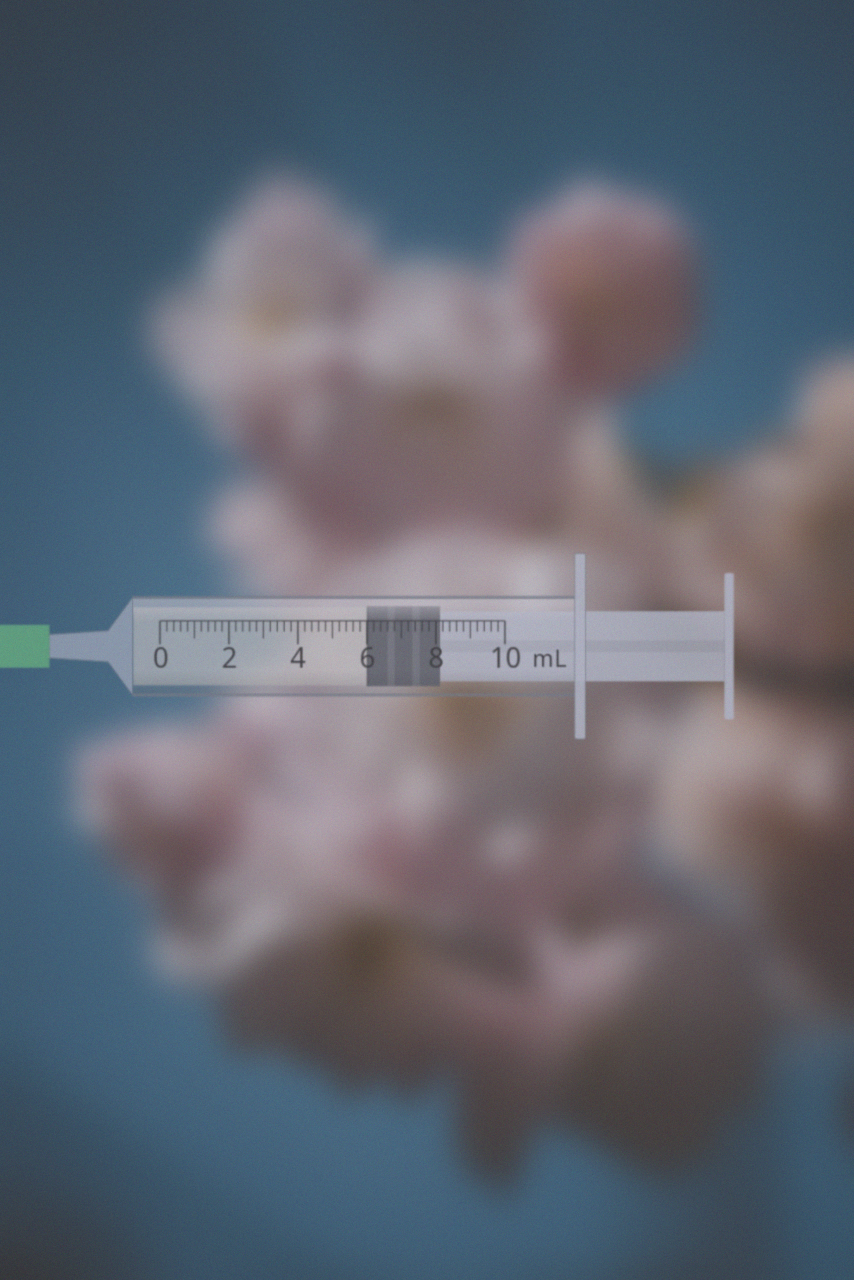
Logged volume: 6 mL
